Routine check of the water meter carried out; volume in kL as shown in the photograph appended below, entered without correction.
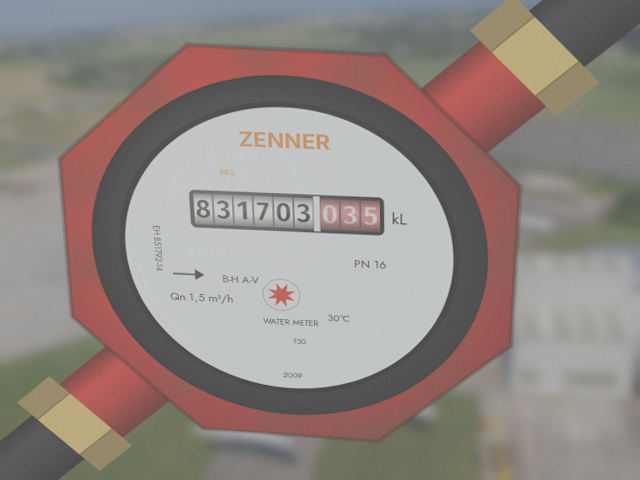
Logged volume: 831703.035 kL
